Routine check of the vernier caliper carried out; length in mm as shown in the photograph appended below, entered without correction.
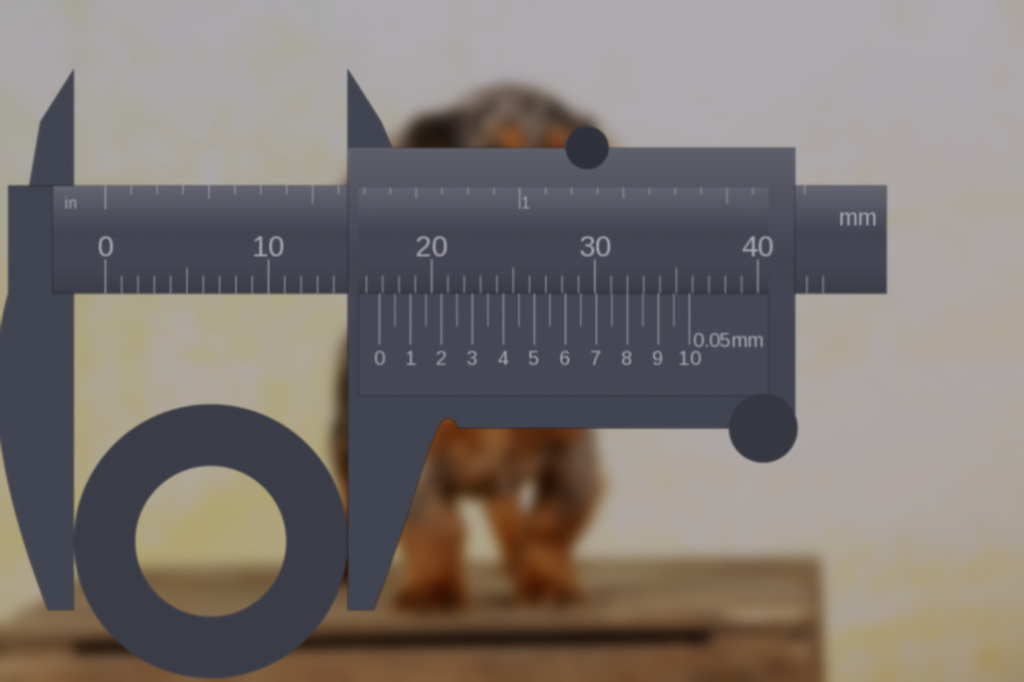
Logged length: 16.8 mm
